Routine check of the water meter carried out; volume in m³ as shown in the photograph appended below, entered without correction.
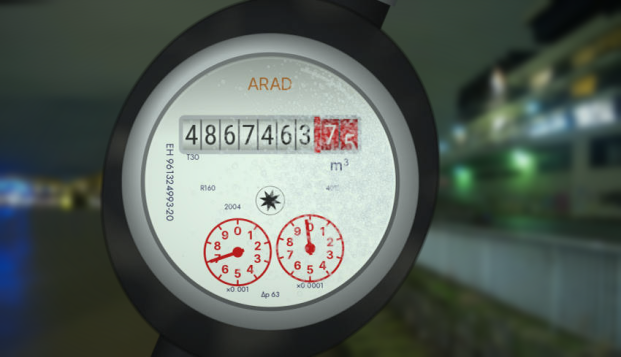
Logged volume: 4867463.7469 m³
